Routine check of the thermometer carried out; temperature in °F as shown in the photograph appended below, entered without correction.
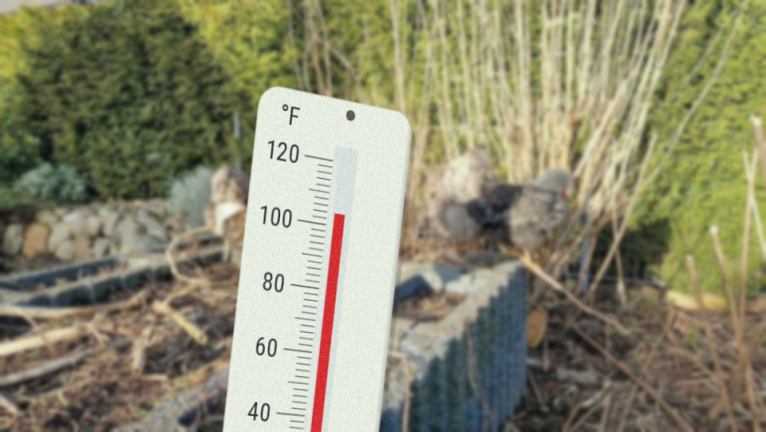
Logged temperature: 104 °F
